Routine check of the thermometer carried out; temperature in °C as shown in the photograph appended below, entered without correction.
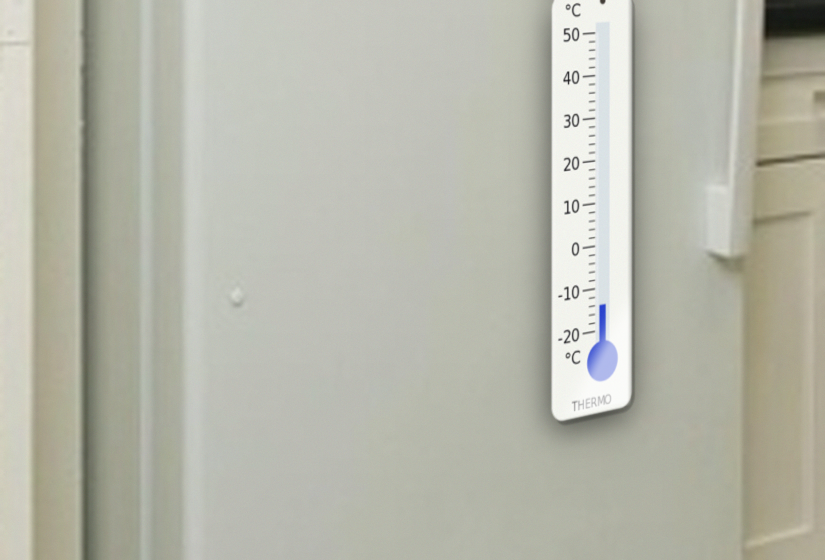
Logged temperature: -14 °C
